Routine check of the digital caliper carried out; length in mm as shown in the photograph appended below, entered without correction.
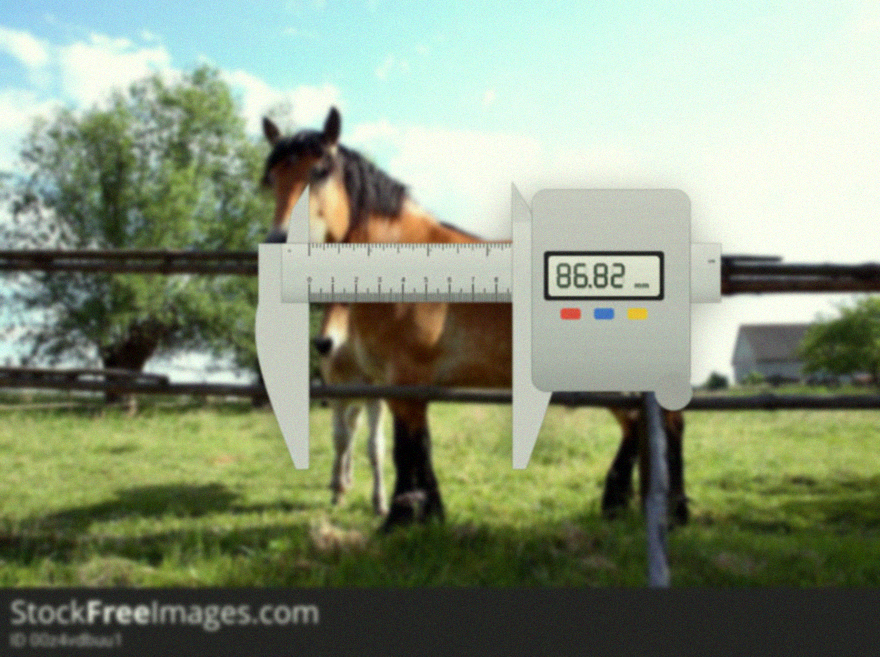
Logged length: 86.82 mm
